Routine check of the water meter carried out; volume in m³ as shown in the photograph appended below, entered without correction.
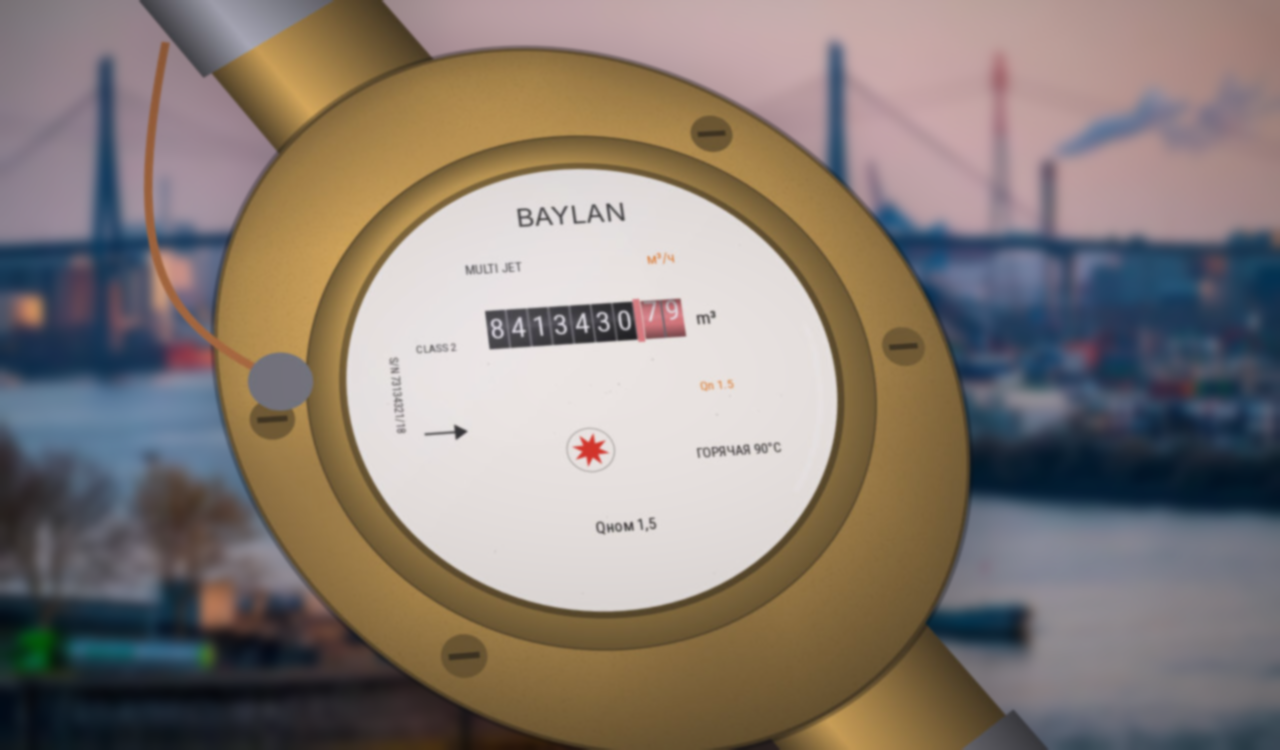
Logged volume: 8413430.79 m³
